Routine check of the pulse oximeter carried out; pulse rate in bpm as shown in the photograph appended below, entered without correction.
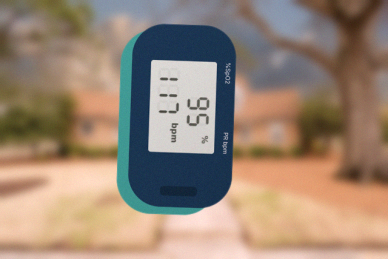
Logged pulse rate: 117 bpm
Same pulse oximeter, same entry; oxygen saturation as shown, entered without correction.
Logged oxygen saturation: 95 %
